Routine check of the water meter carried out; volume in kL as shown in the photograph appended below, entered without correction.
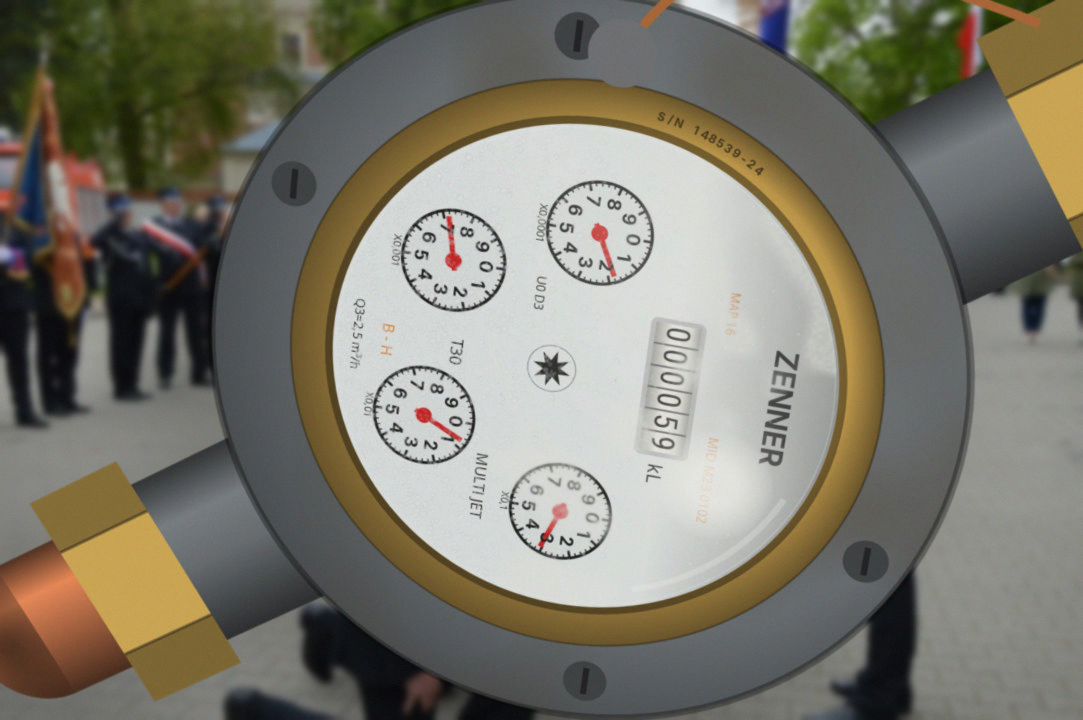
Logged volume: 59.3071 kL
